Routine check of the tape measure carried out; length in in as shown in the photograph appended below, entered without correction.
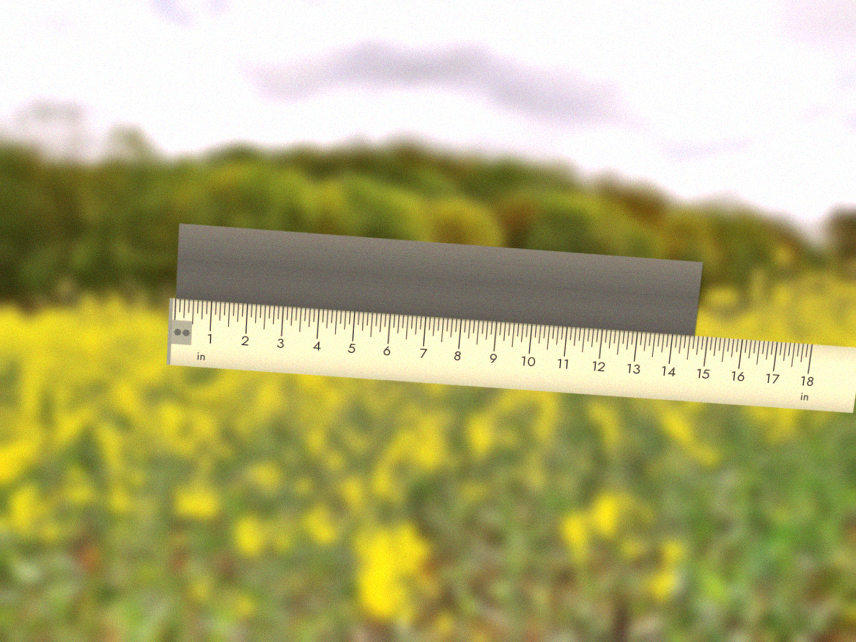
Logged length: 14.625 in
